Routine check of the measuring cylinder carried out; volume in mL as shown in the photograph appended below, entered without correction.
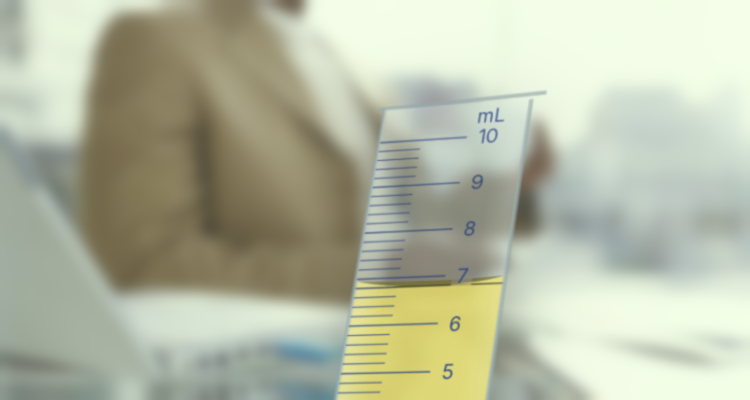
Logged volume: 6.8 mL
